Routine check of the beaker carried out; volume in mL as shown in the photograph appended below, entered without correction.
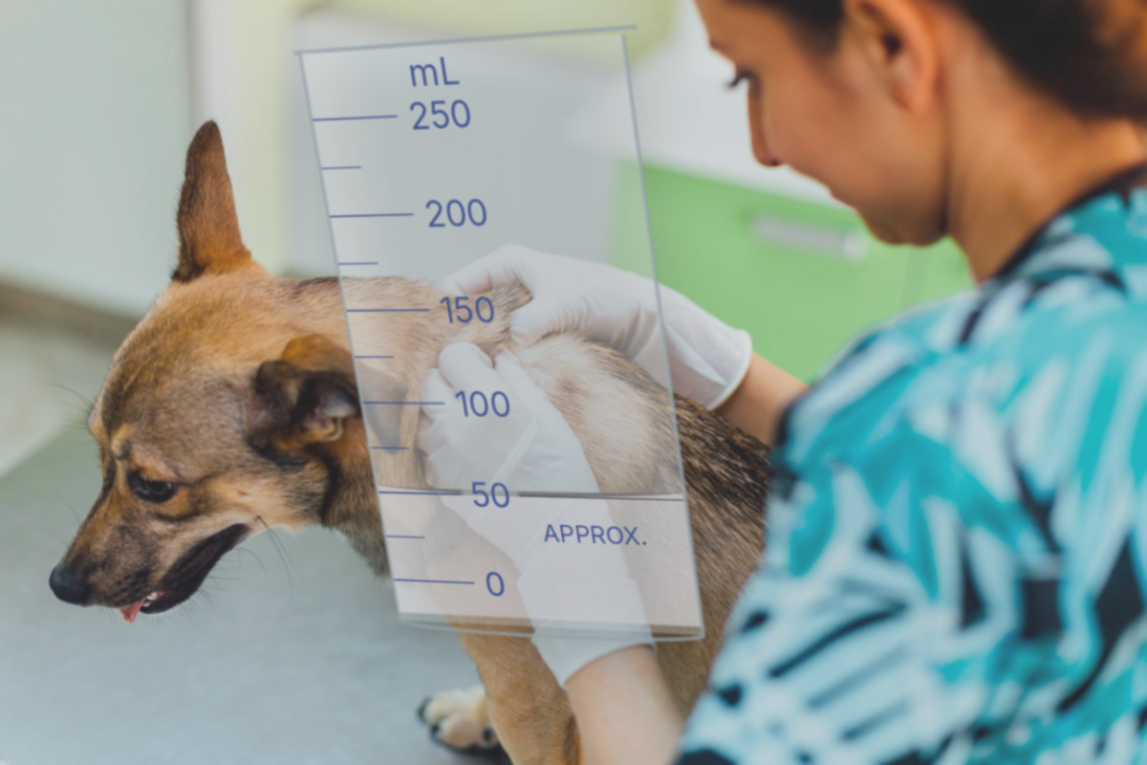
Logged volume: 50 mL
